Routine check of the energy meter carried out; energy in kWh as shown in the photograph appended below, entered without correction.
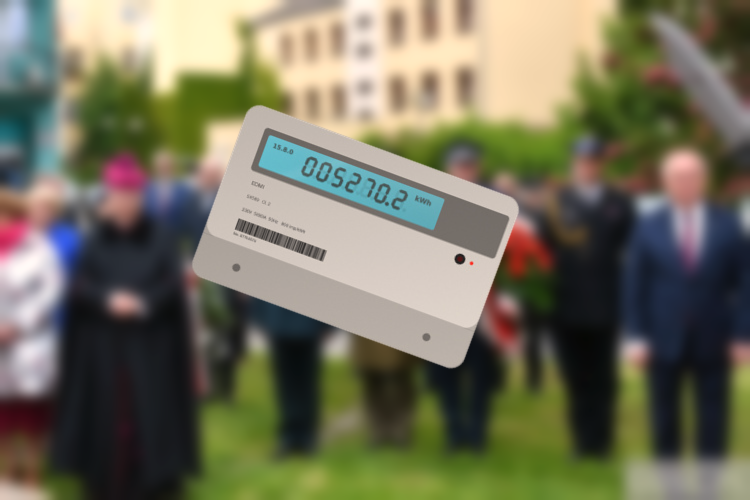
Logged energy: 5270.2 kWh
